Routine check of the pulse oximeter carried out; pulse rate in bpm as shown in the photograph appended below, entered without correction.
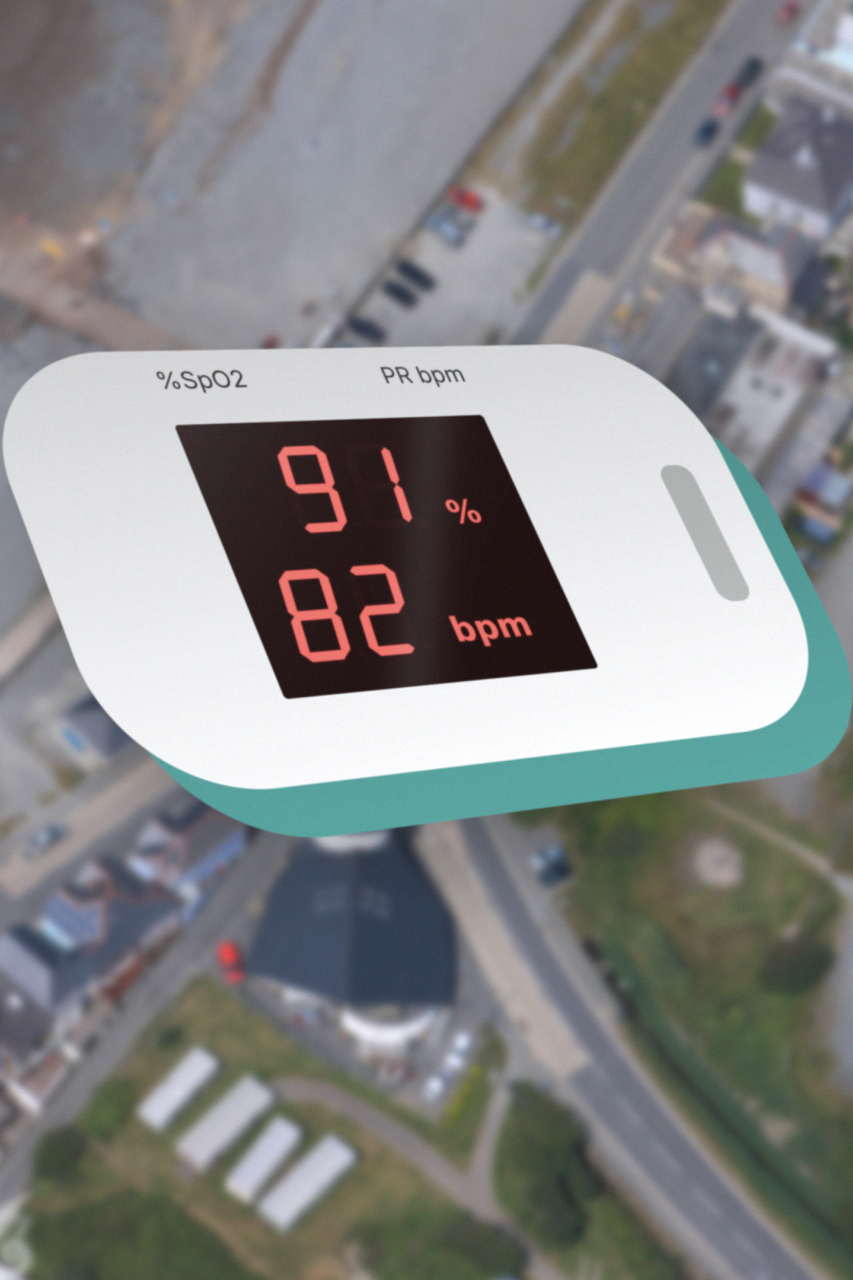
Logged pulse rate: 82 bpm
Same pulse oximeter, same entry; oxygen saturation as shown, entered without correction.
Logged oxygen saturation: 91 %
